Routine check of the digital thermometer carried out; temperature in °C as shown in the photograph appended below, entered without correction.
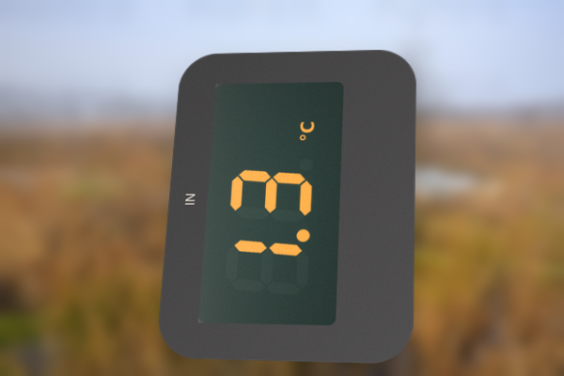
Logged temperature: 1.3 °C
